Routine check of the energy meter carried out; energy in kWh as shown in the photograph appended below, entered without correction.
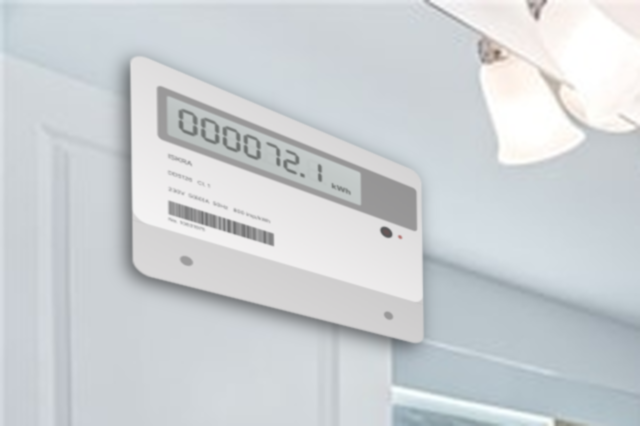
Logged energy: 72.1 kWh
